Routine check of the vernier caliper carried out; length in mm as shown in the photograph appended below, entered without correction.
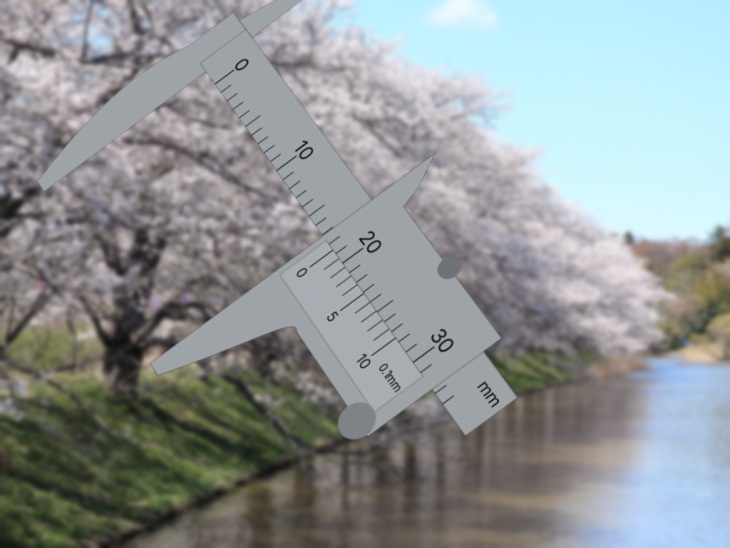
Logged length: 18.6 mm
